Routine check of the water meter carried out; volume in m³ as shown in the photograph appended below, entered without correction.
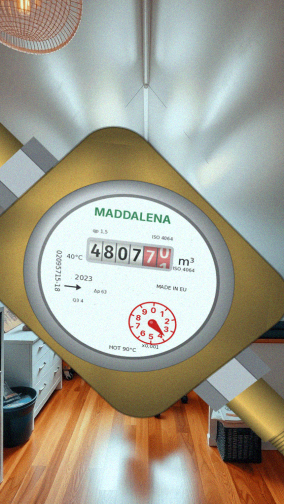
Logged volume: 4807.703 m³
